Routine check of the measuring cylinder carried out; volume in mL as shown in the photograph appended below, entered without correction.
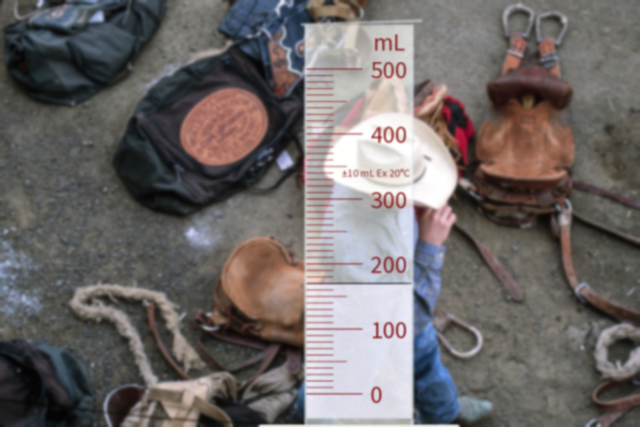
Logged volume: 170 mL
